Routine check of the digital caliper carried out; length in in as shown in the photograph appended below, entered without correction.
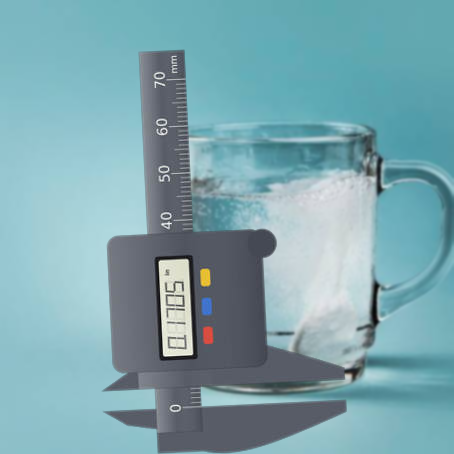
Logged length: 0.1705 in
